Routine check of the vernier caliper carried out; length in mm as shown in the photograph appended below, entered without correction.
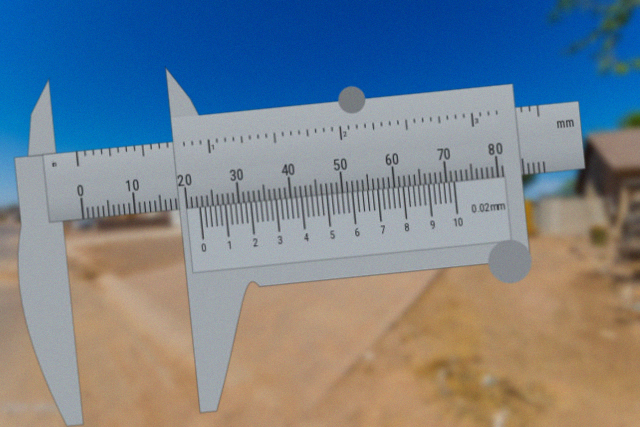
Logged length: 22.5 mm
